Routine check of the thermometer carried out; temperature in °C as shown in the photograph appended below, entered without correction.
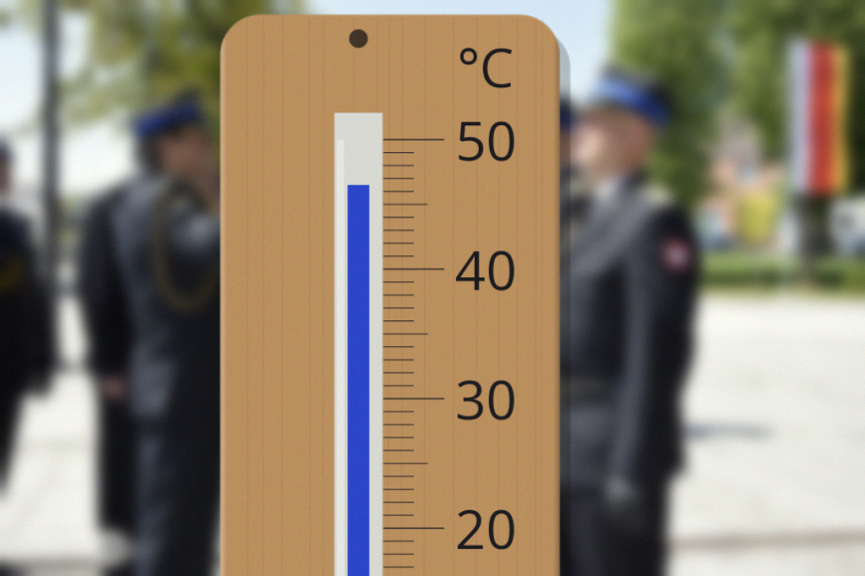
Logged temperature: 46.5 °C
